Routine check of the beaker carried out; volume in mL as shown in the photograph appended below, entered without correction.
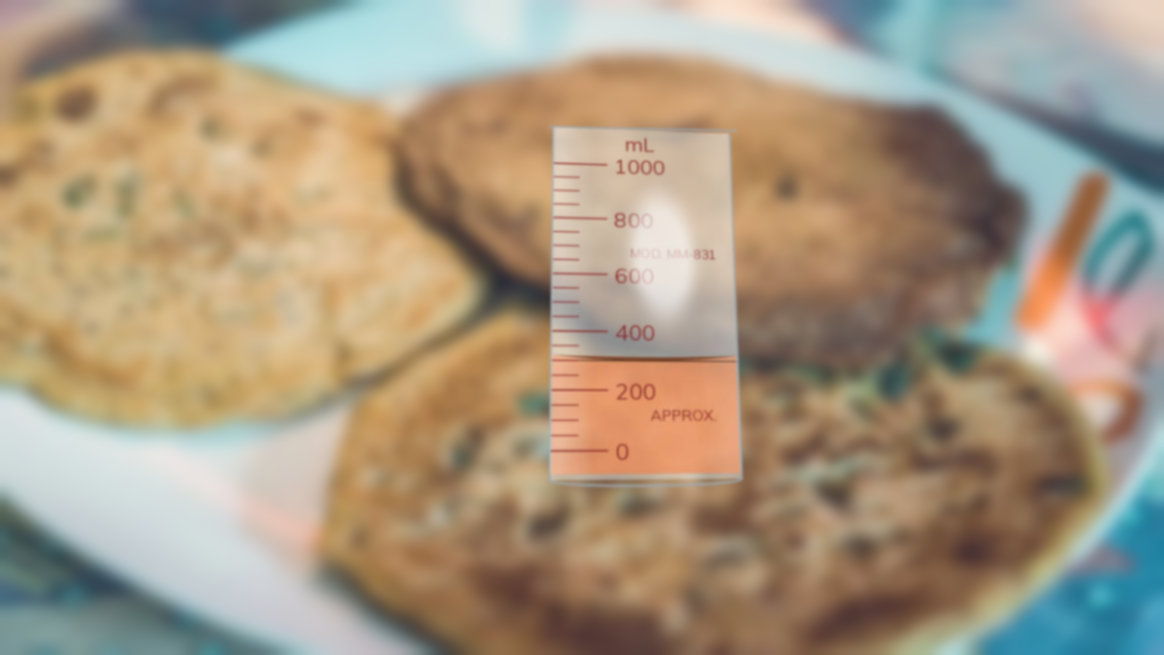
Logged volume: 300 mL
